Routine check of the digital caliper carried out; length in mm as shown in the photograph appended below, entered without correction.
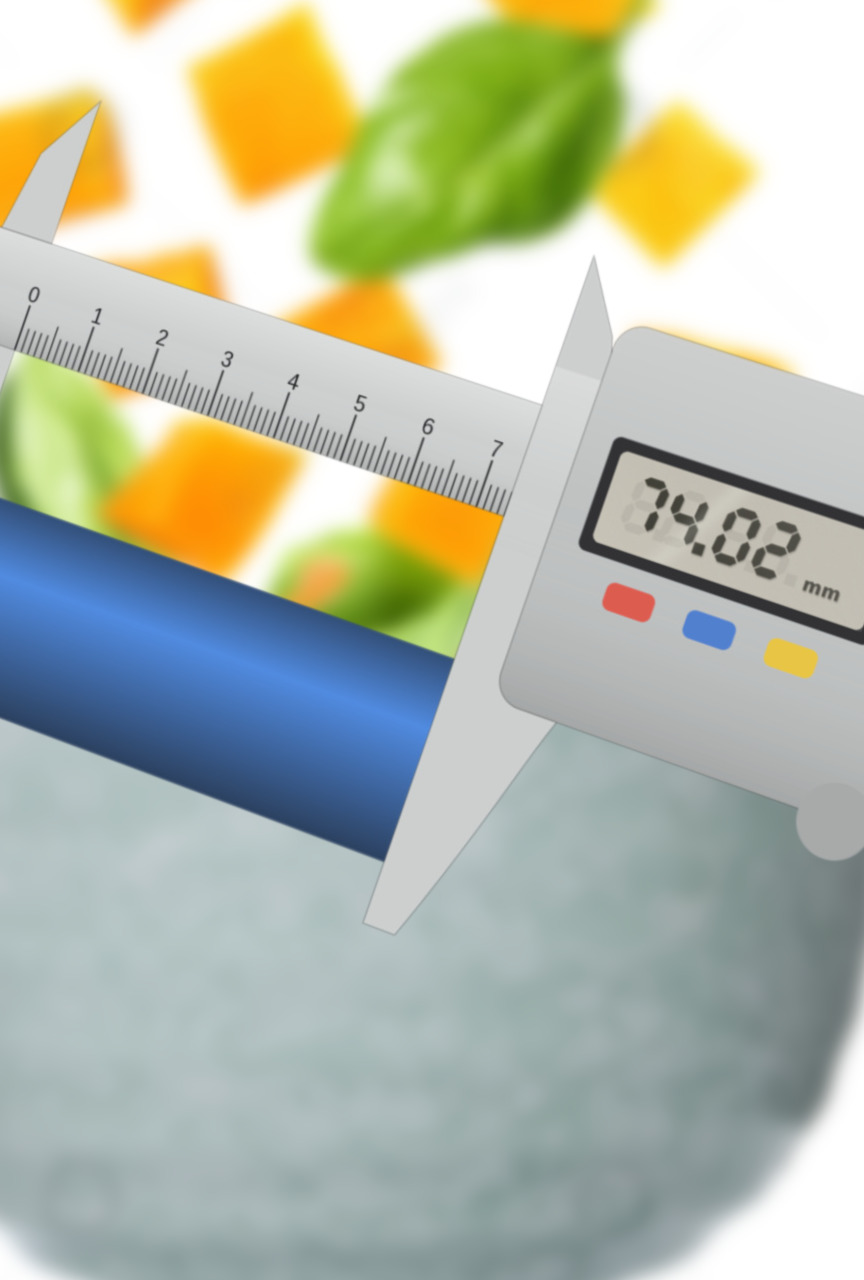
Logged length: 74.02 mm
